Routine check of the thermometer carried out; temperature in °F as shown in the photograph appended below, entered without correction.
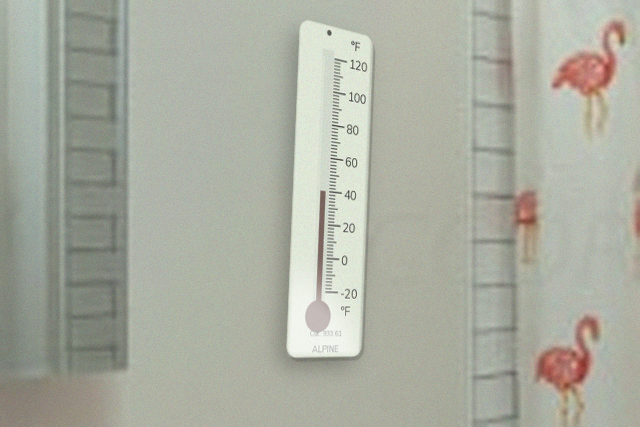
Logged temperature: 40 °F
